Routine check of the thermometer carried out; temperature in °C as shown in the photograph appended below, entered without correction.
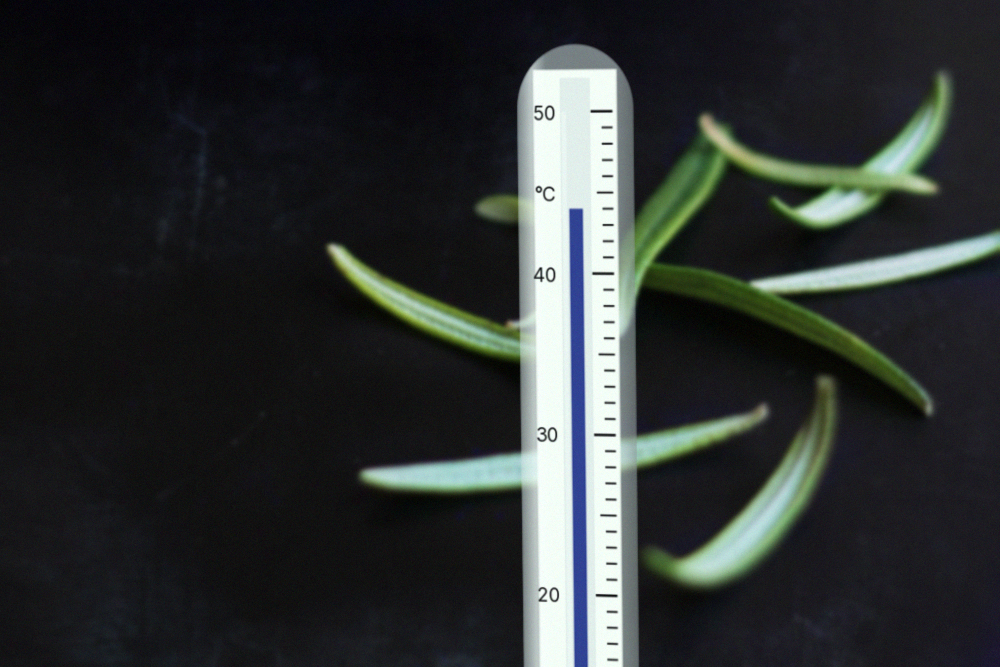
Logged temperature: 44 °C
